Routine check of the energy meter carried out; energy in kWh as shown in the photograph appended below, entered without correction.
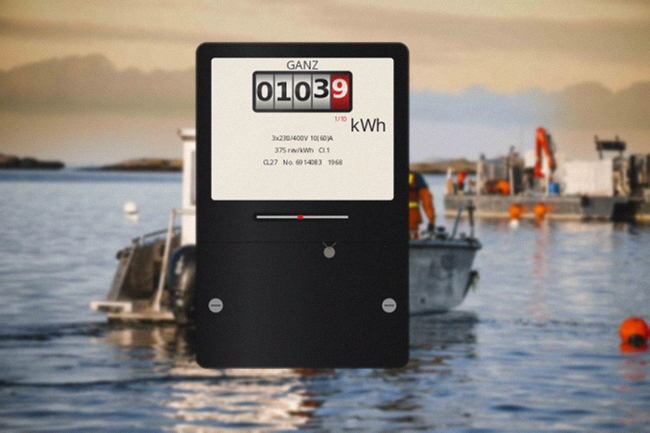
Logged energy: 103.9 kWh
